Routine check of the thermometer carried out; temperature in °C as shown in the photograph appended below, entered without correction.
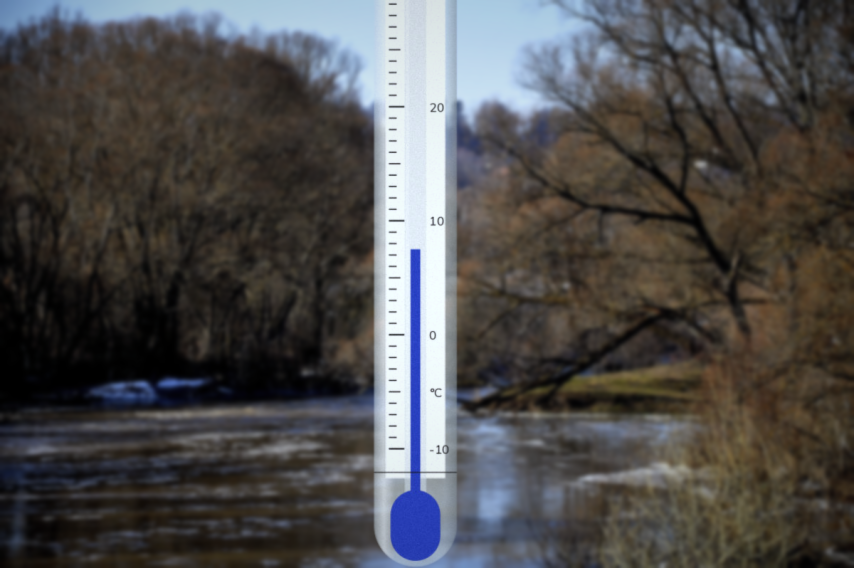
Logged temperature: 7.5 °C
